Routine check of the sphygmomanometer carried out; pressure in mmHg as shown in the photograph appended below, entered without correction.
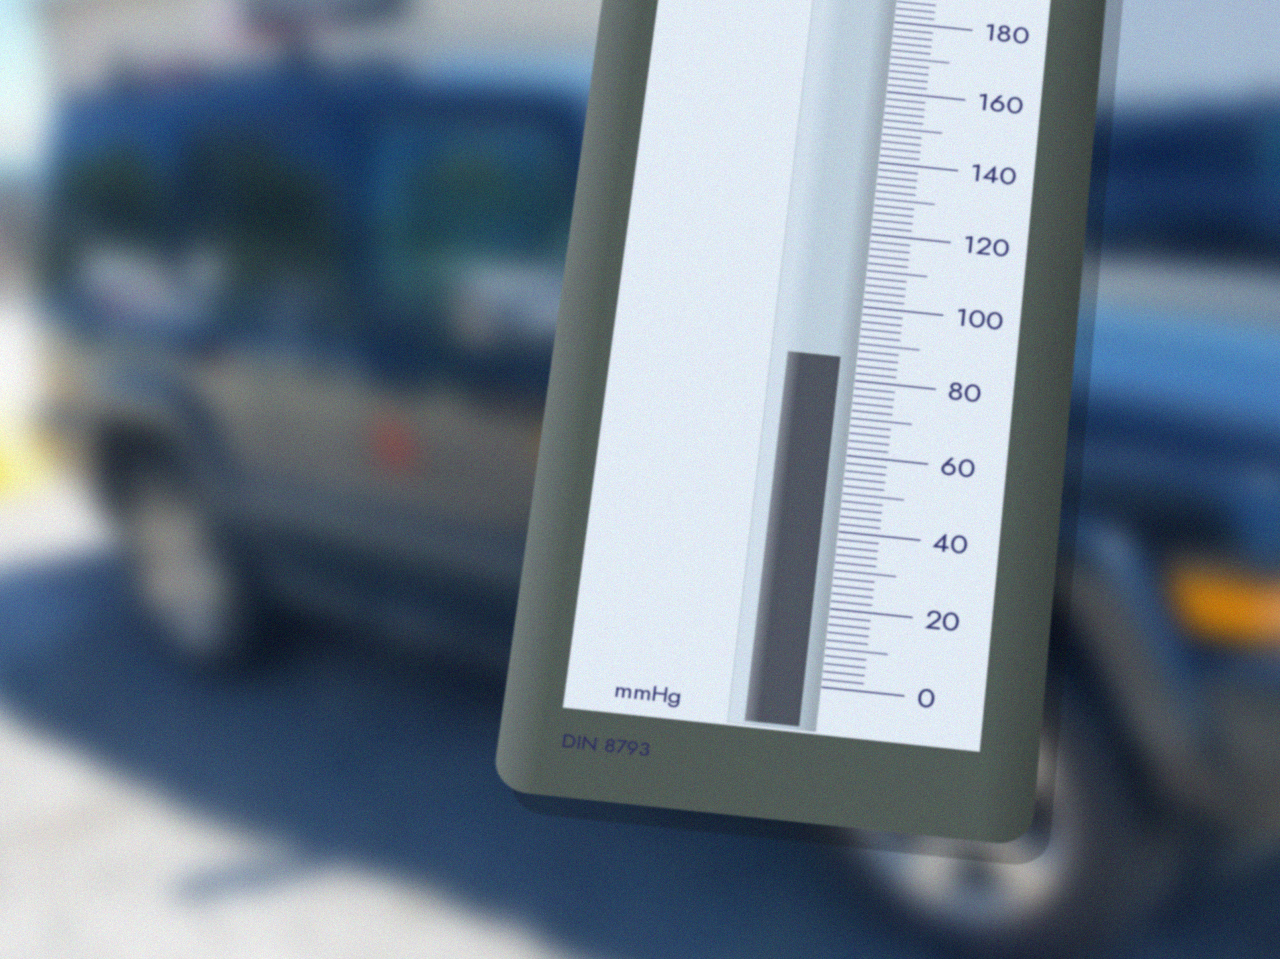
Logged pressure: 86 mmHg
